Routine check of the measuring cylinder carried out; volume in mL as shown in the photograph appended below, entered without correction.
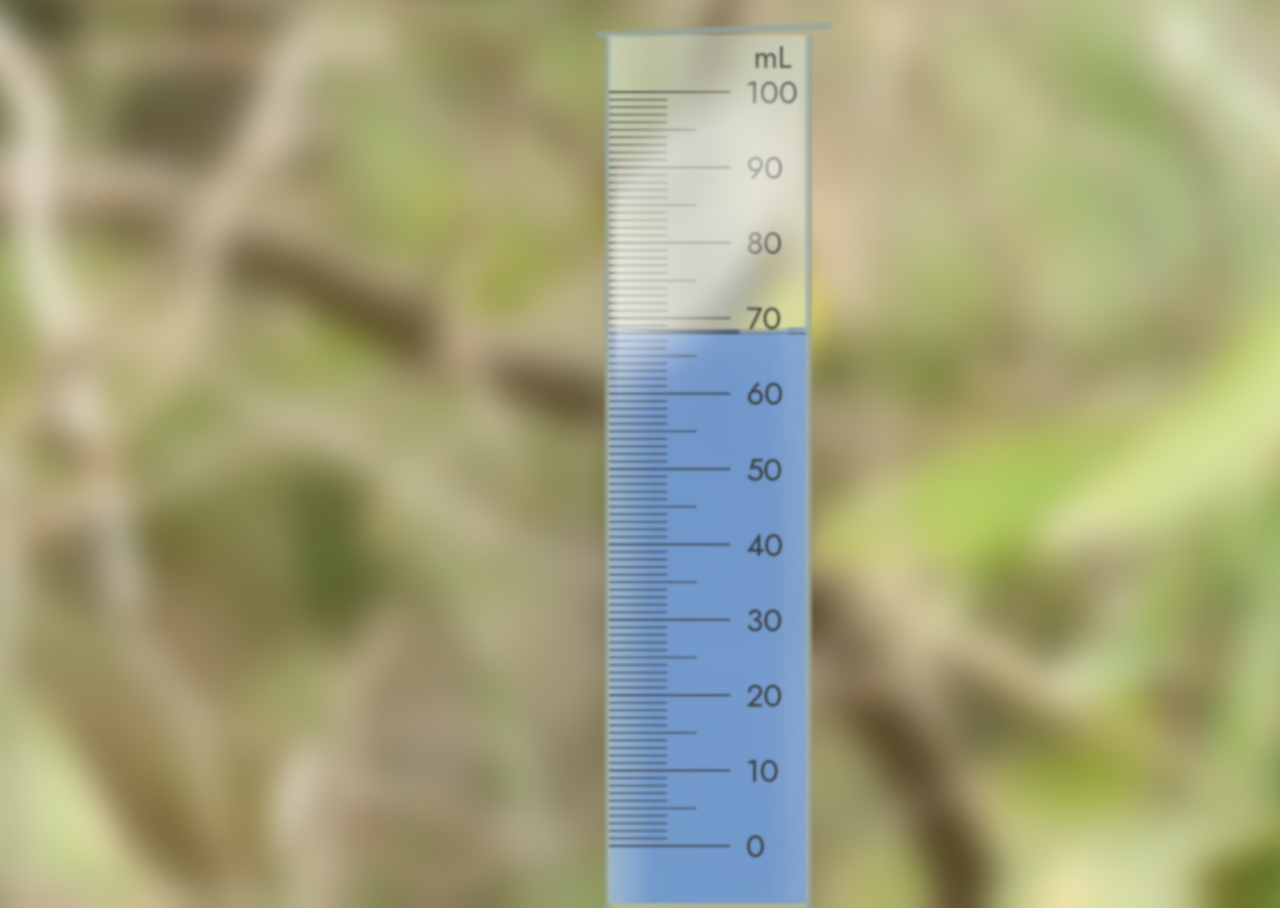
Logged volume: 68 mL
